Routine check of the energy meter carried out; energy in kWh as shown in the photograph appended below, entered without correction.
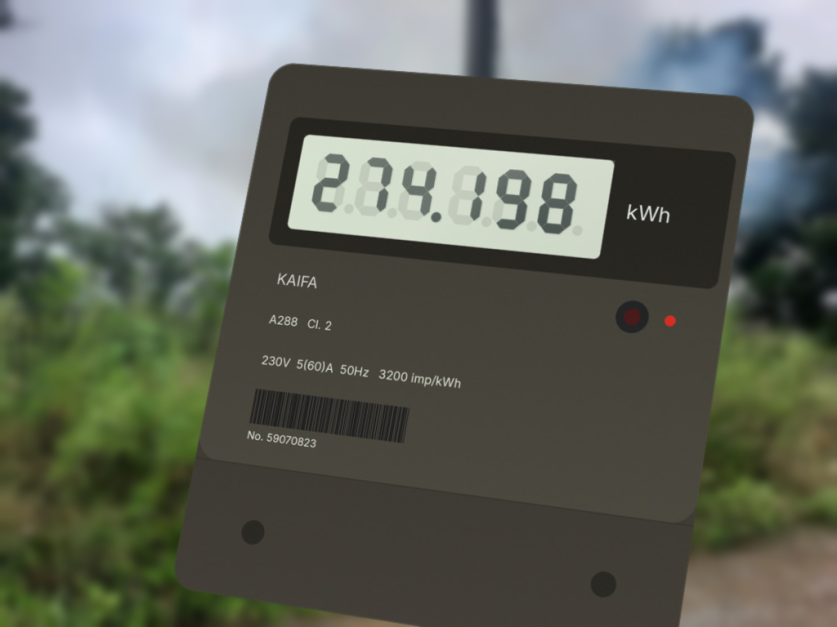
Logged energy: 274.198 kWh
